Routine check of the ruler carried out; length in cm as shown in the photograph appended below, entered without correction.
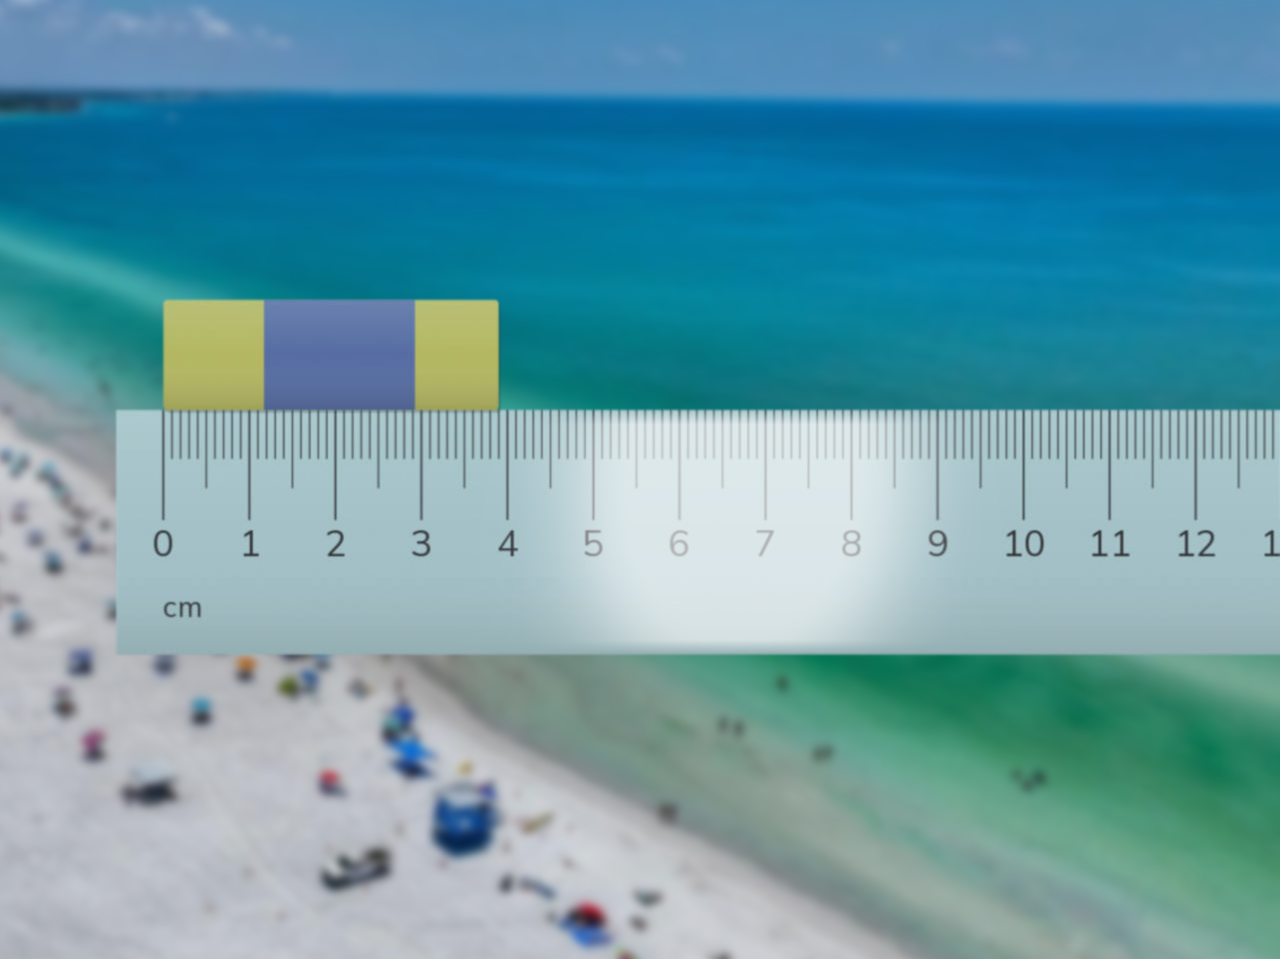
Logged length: 3.9 cm
